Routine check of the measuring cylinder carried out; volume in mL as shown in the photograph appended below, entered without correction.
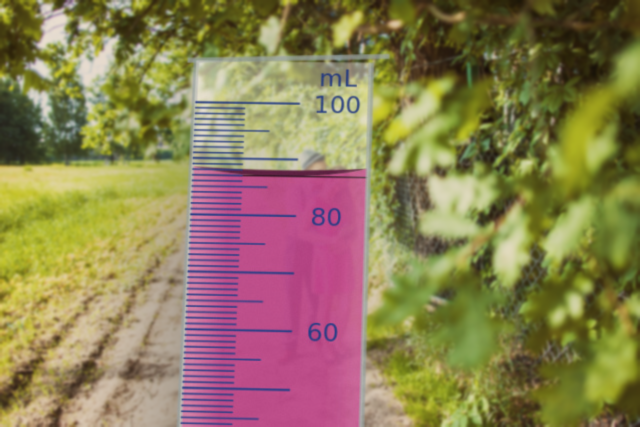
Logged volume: 87 mL
